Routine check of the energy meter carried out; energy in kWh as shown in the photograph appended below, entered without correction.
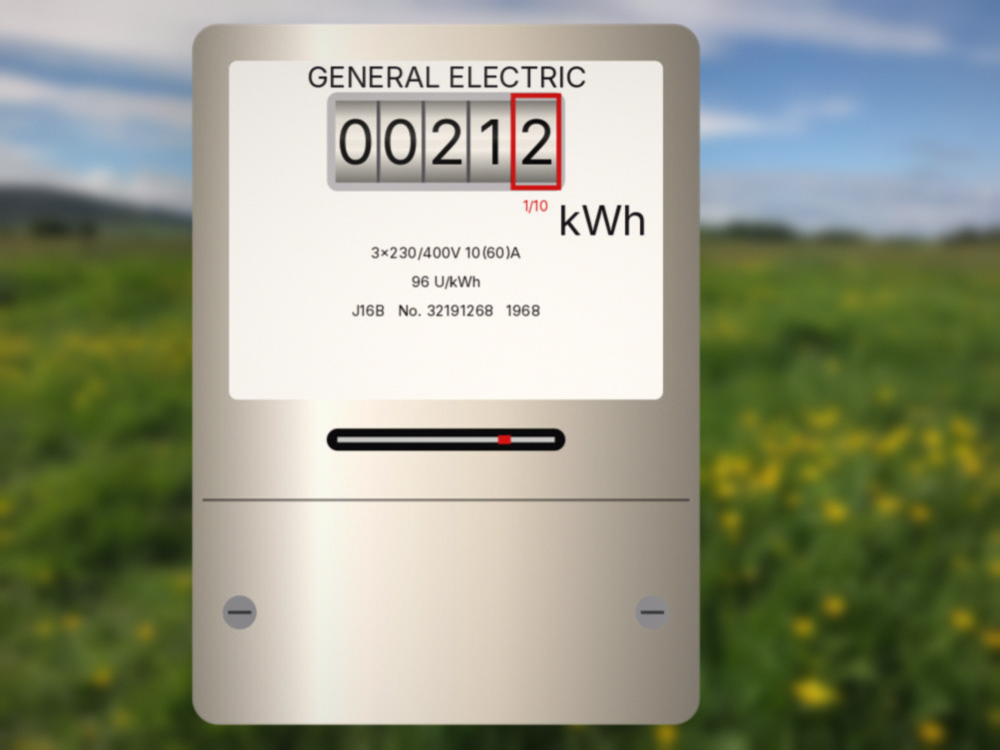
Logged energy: 21.2 kWh
